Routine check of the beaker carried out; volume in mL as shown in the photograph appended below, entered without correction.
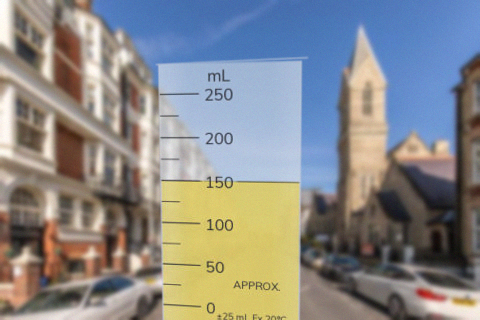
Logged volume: 150 mL
